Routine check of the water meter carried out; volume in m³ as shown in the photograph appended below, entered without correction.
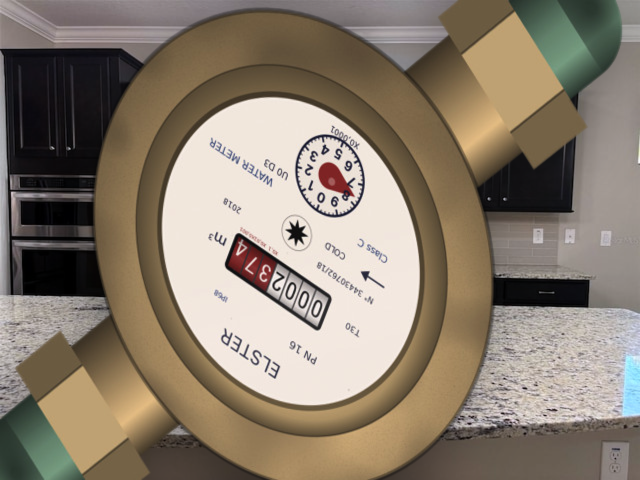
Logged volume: 2.3737 m³
